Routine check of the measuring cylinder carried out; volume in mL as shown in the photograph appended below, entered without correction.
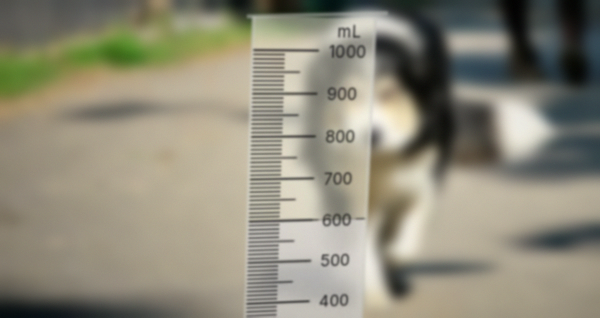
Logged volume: 600 mL
